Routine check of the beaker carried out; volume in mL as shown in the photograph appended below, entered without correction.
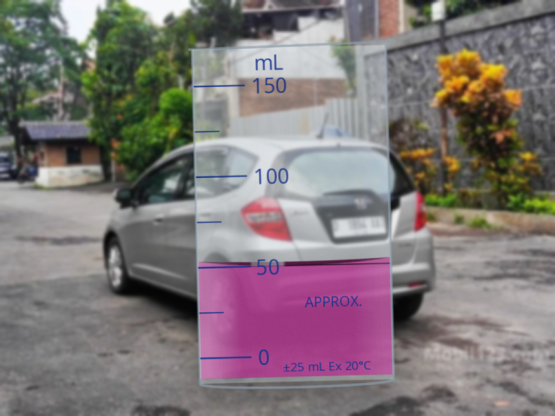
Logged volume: 50 mL
